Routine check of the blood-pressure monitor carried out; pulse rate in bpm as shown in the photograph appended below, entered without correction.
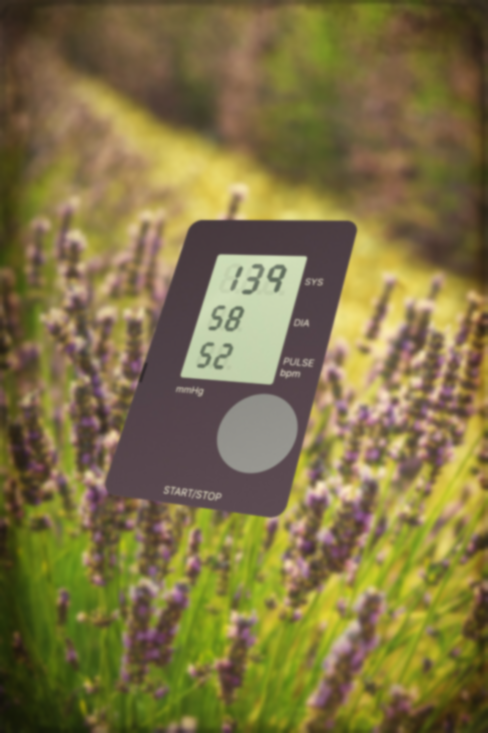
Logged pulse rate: 52 bpm
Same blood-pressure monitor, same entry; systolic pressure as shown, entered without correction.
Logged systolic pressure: 139 mmHg
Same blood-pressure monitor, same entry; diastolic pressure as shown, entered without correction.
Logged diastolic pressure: 58 mmHg
